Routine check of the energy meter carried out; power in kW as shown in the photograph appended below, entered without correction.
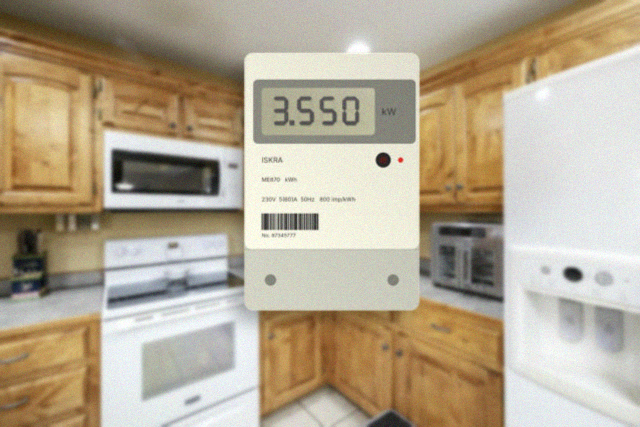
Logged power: 3.550 kW
